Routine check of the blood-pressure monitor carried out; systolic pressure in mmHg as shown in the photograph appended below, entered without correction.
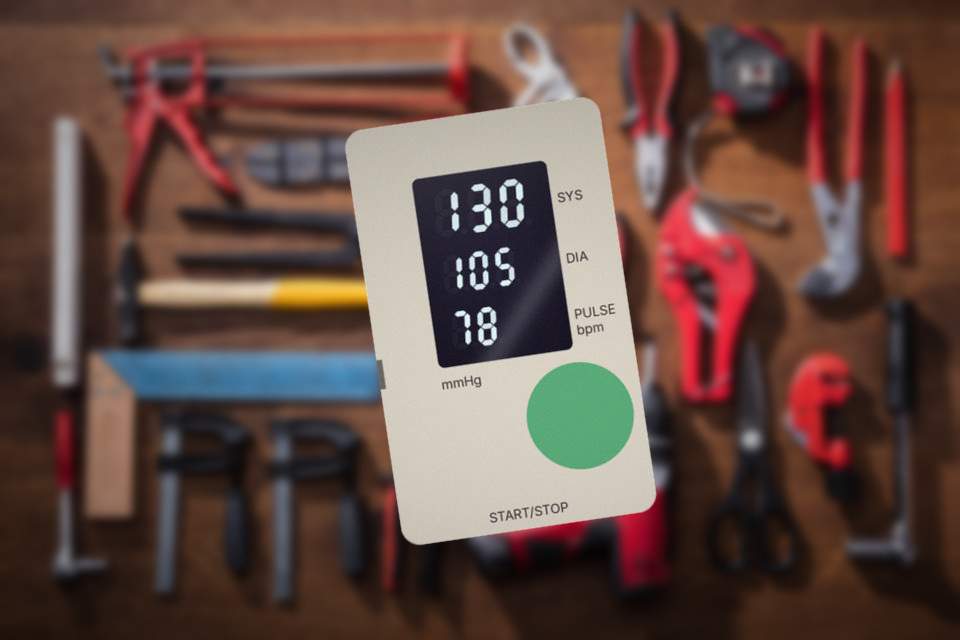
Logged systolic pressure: 130 mmHg
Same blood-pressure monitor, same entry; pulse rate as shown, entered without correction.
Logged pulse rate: 78 bpm
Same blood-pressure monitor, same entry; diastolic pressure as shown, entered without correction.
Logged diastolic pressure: 105 mmHg
